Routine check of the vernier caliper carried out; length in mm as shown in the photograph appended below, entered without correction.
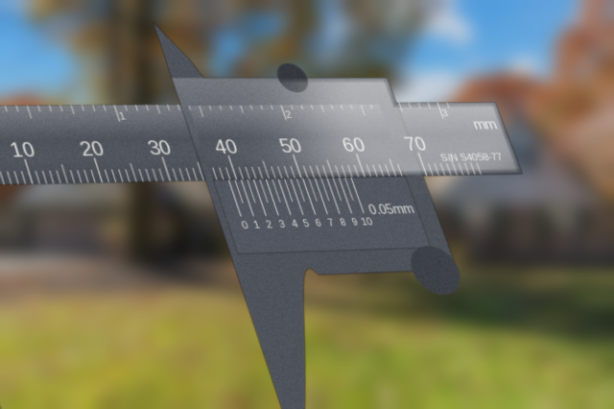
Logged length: 38.8 mm
